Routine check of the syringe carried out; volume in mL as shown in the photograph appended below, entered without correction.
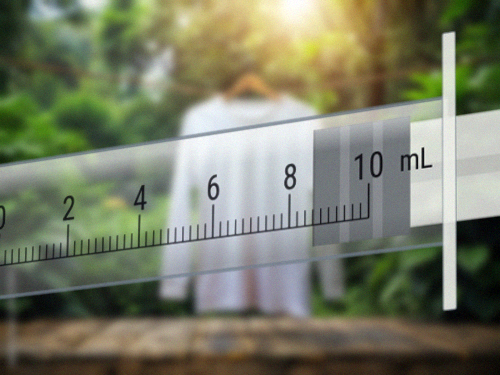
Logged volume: 8.6 mL
